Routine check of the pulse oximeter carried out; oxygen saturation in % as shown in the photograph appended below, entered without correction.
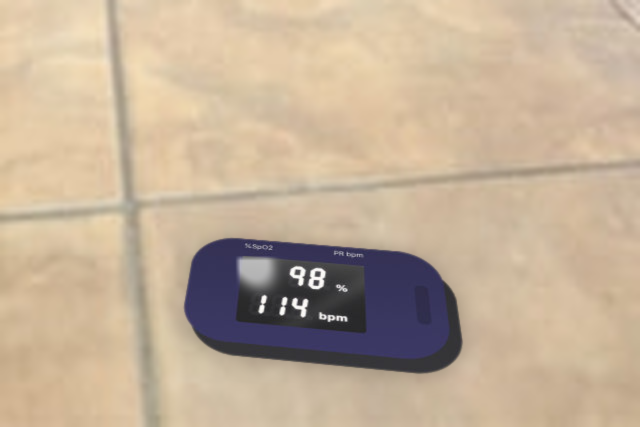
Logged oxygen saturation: 98 %
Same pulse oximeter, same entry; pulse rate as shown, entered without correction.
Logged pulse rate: 114 bpm
